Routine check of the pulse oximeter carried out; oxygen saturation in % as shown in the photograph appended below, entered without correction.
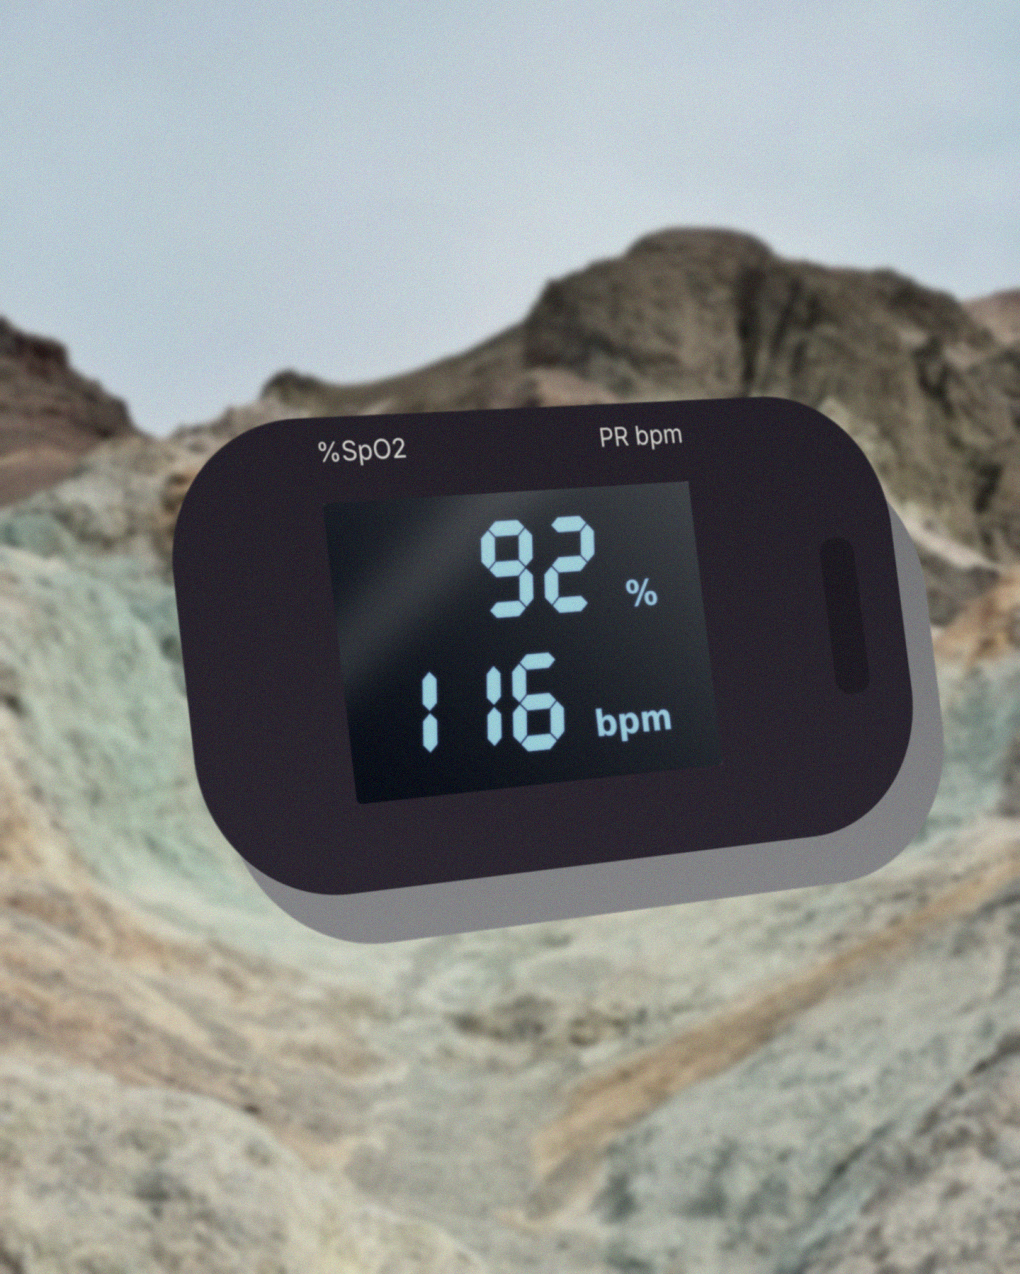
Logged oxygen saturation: 92 %
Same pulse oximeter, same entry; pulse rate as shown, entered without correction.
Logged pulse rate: 116 bpm
